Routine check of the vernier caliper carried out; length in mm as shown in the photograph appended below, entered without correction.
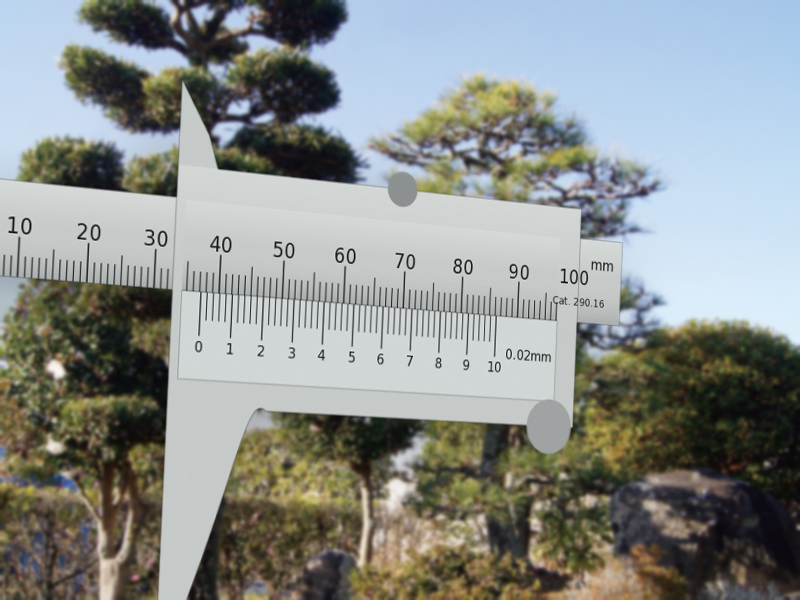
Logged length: 37.2 mm
